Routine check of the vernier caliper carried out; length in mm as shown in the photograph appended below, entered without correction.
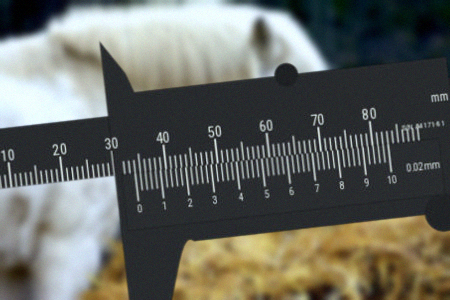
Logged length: 34.0 mm
